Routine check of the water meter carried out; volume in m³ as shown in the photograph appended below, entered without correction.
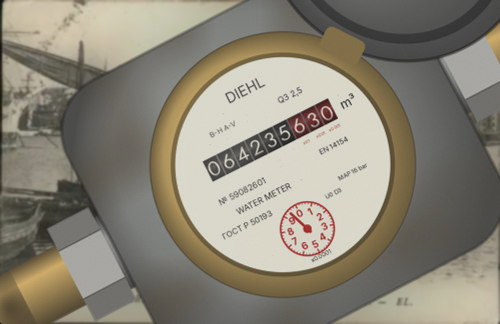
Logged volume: 64235.6299 m³
